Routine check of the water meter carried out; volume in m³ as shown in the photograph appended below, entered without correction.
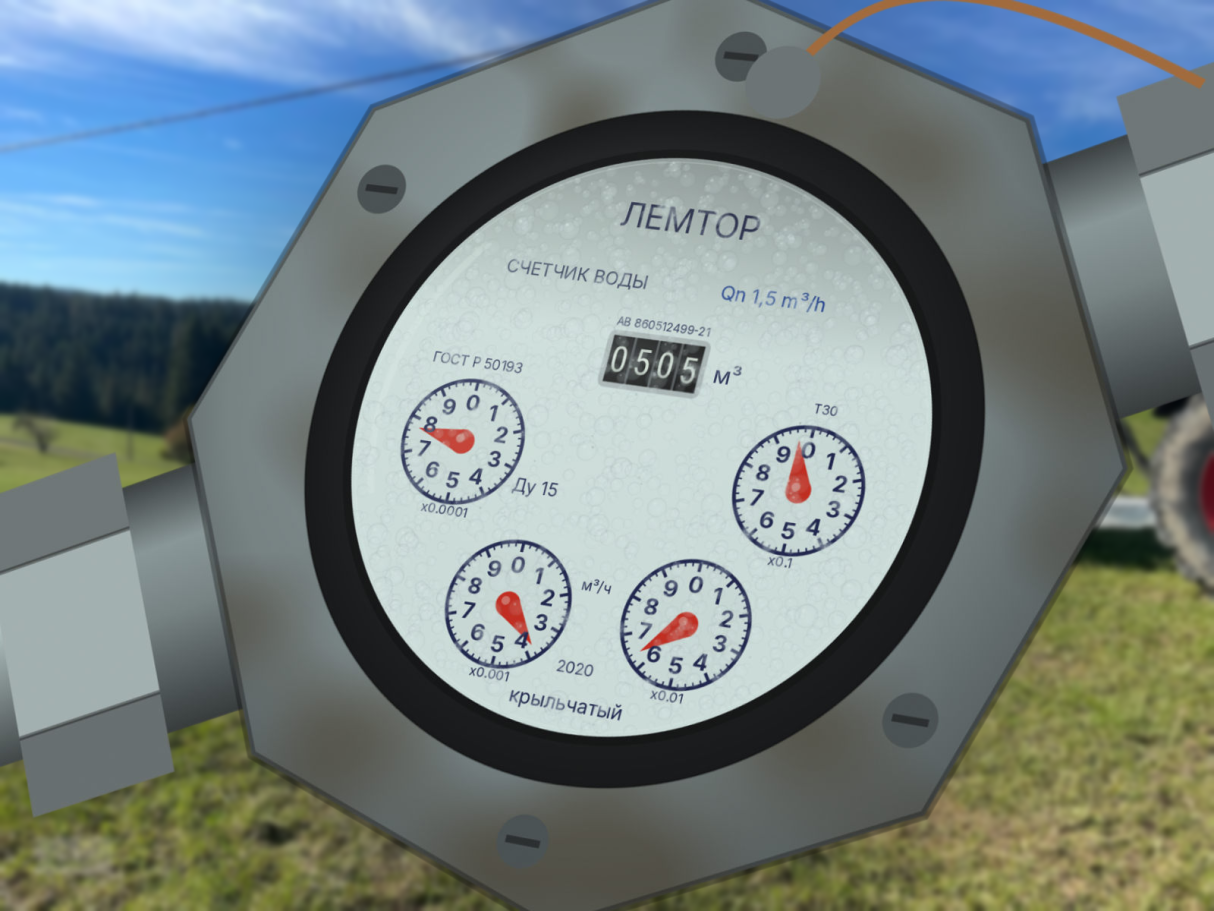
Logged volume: 504.9637 m³
